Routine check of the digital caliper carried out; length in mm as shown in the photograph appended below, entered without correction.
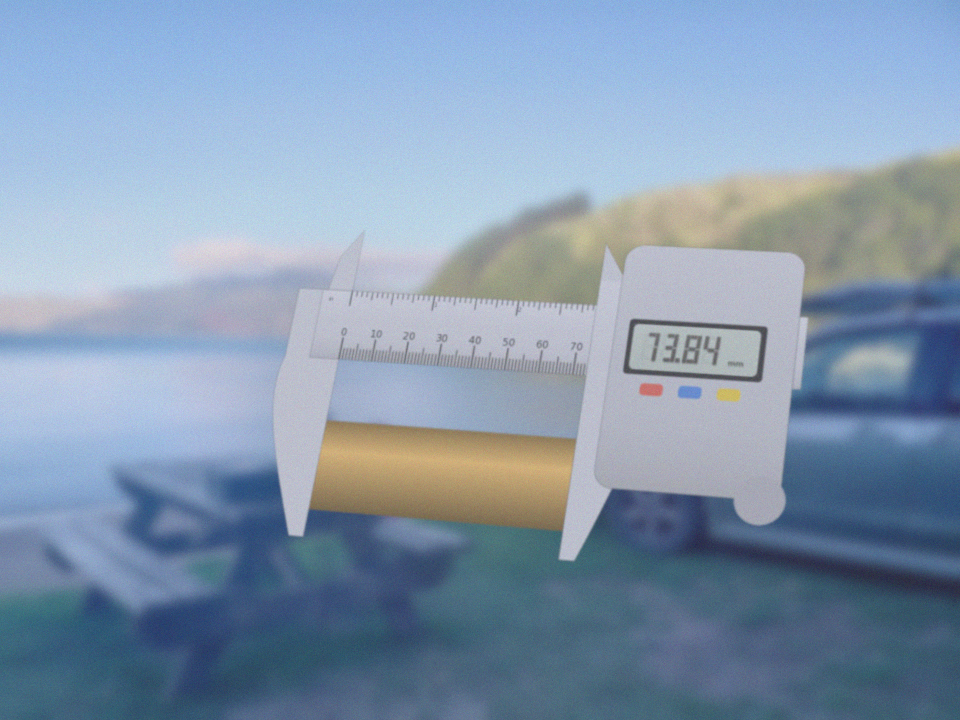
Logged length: 73.84 mm
